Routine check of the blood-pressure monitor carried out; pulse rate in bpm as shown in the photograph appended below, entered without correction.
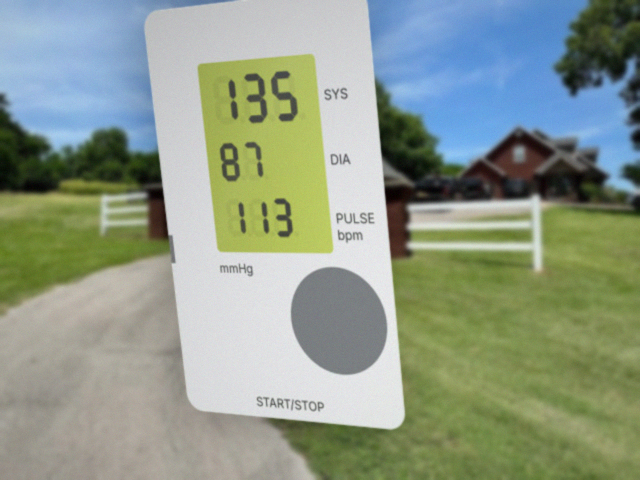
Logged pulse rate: 113 bpm
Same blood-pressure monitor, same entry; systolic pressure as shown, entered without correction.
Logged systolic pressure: 135 mmHg
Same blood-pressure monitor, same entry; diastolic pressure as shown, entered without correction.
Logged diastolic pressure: 87 mmHg
